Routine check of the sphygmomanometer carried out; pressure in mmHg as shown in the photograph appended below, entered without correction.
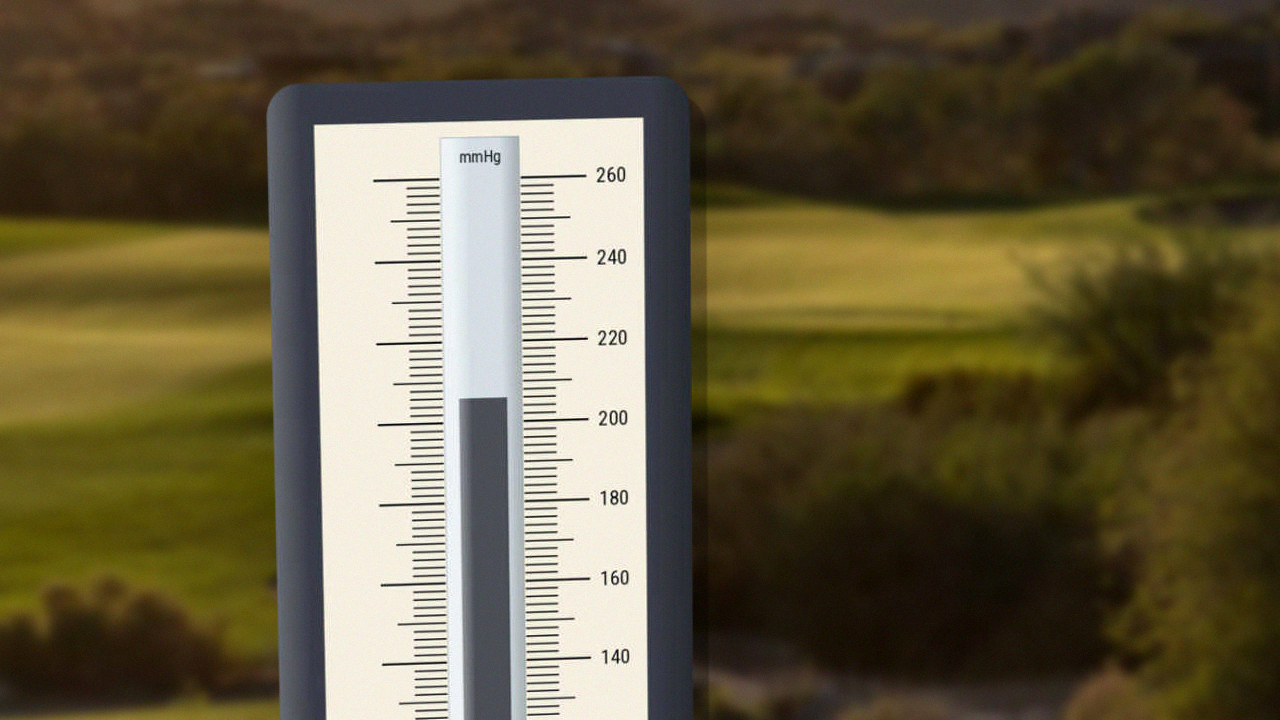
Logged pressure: 206 mmHg
